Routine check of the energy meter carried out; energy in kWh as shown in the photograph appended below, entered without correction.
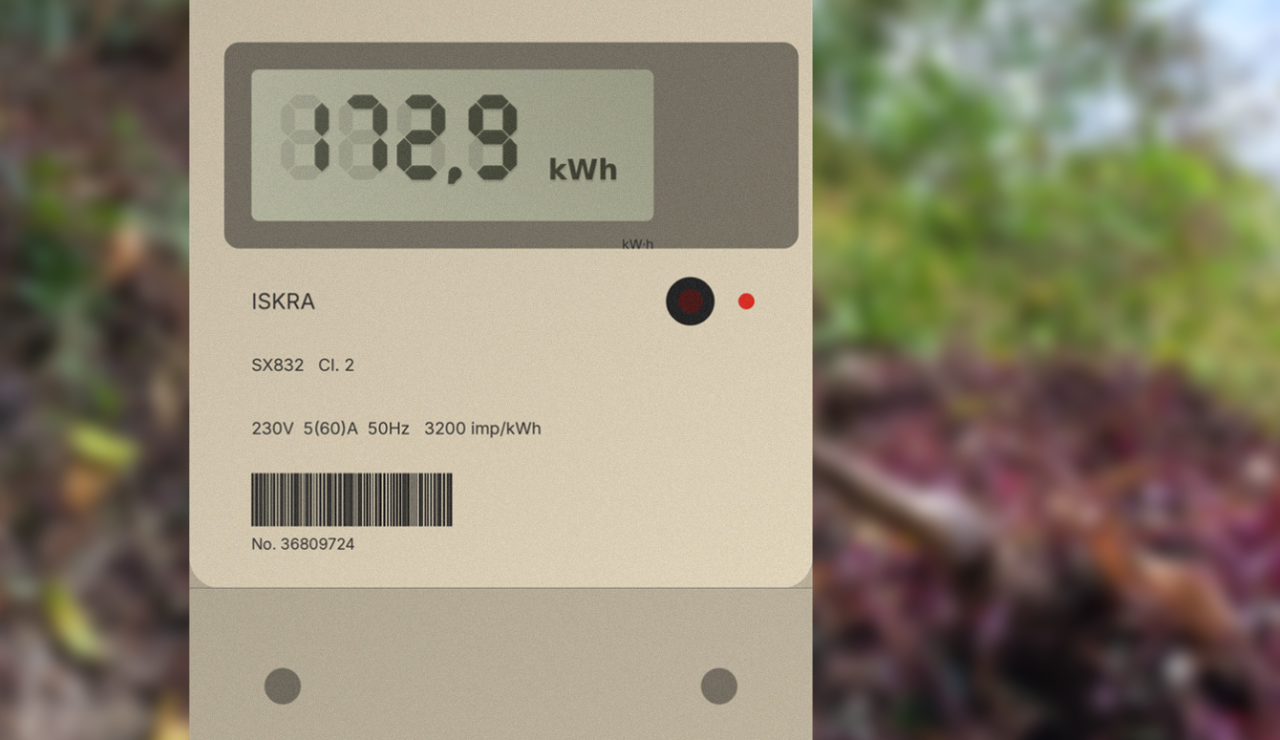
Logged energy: 172.9 kWh
